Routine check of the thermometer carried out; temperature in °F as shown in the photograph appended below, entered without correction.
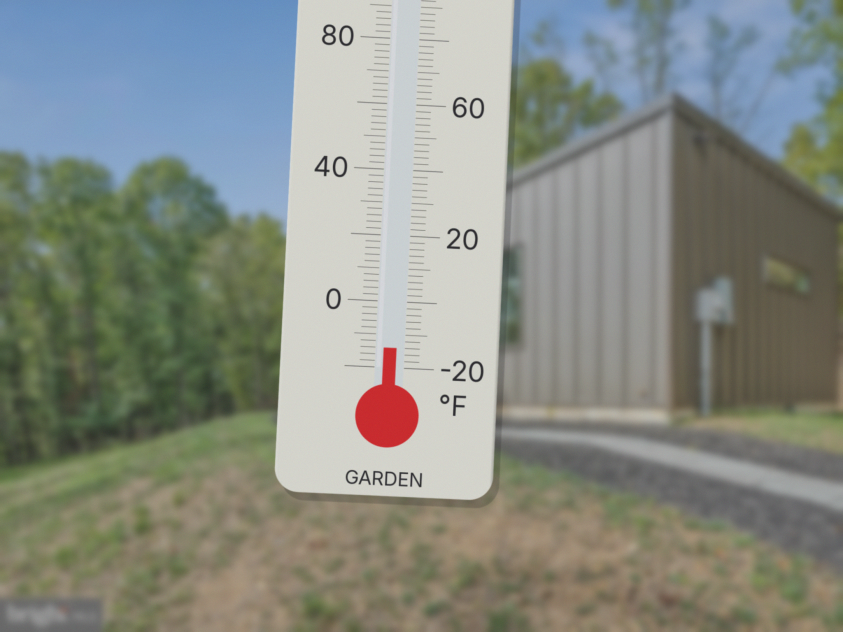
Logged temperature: -14 °F
